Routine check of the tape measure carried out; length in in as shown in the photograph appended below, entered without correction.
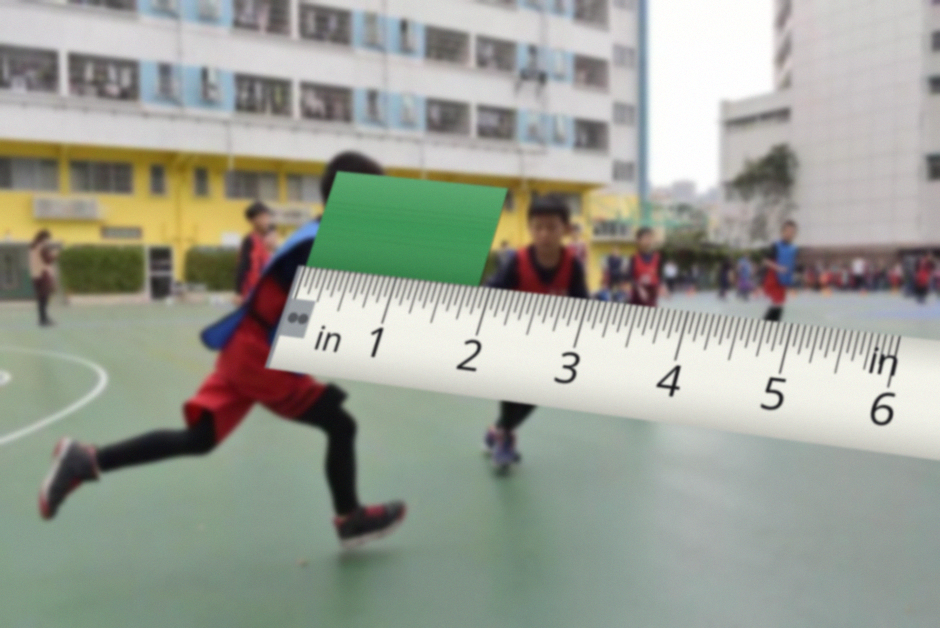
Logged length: 1.875 in
